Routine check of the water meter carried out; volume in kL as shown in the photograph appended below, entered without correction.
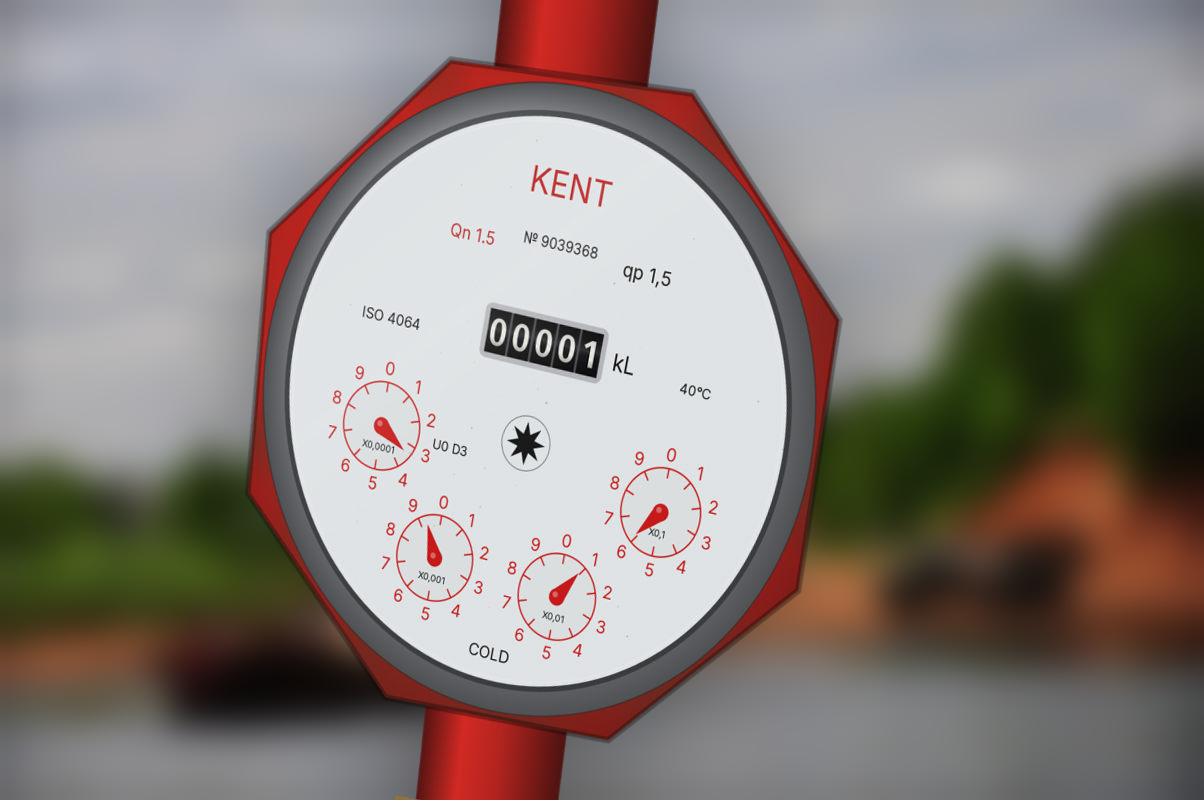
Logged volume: 1.6093 kL
